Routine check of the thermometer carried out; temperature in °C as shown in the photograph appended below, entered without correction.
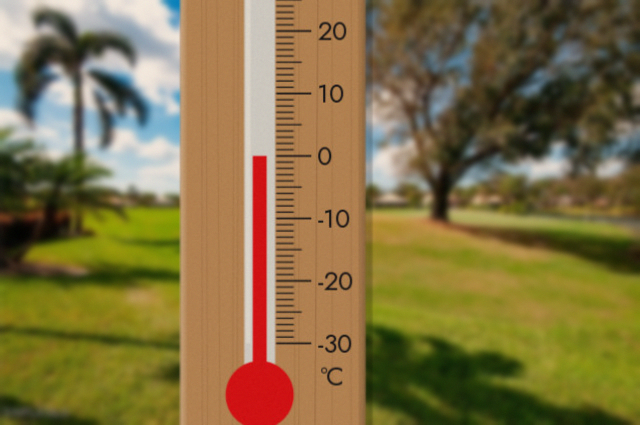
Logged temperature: 0 °C
